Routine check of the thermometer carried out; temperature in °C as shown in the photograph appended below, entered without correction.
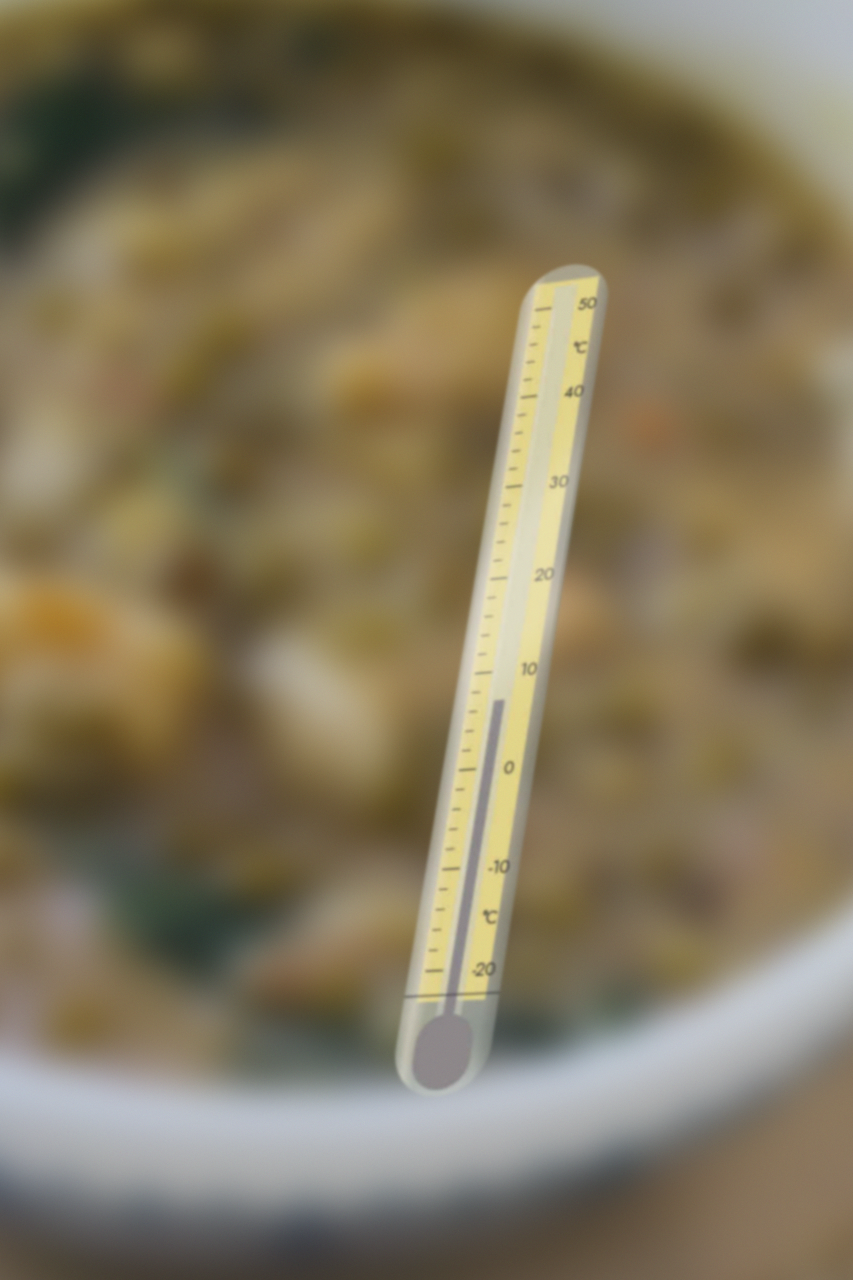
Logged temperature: 7 °C
